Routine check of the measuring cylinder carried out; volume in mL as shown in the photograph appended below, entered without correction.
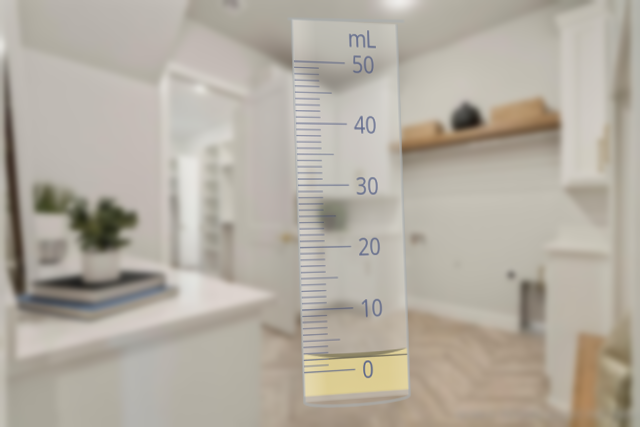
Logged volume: 2 mL
